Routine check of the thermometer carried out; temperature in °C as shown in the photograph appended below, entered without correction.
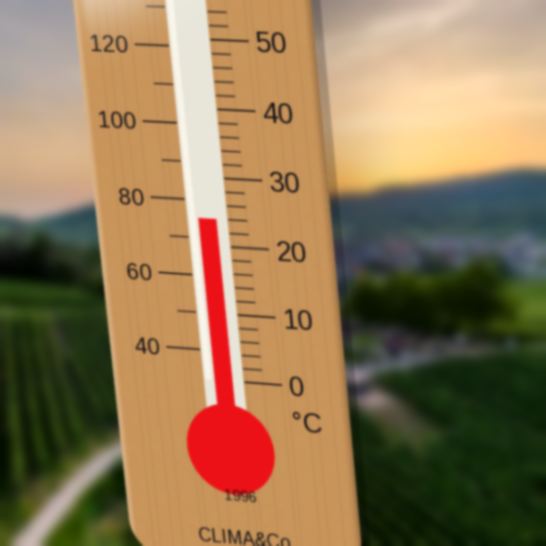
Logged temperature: 24 °C
